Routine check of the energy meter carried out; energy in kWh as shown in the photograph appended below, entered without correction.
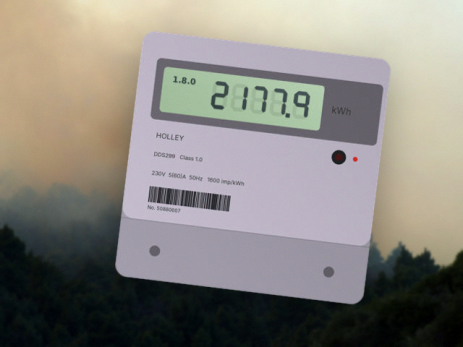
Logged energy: 2177.9 kWh
